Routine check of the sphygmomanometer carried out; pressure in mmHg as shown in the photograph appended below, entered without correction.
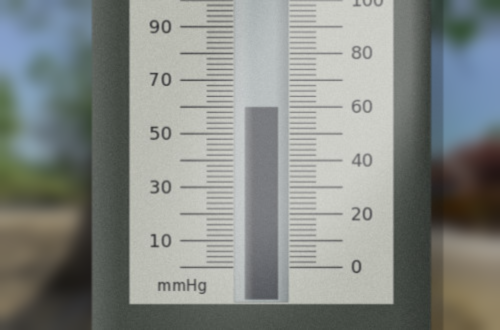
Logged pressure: 60 mmHg
